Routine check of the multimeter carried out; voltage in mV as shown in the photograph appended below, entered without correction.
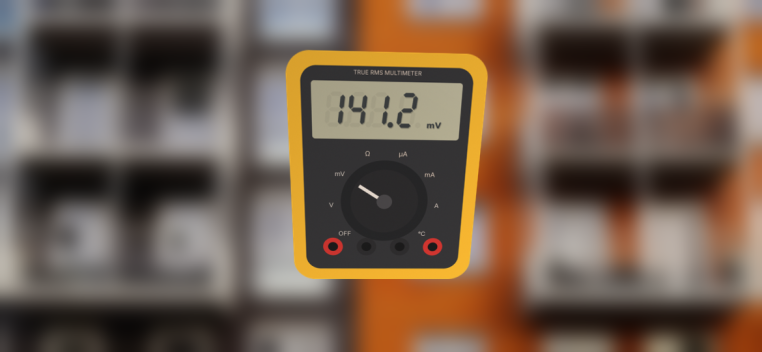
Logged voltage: 141.2 mV
